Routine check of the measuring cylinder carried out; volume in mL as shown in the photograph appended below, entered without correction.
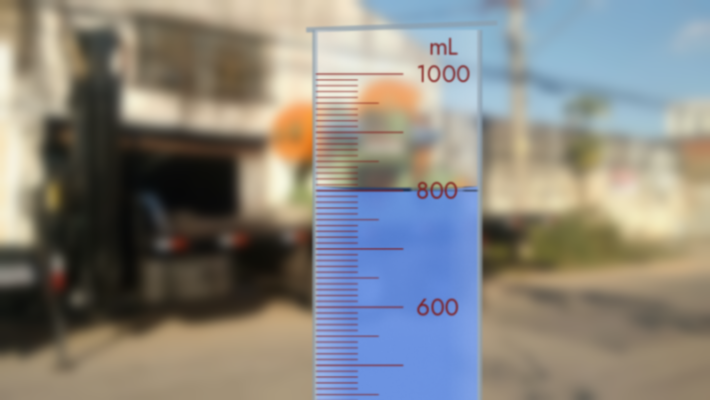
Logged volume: 800 mL
